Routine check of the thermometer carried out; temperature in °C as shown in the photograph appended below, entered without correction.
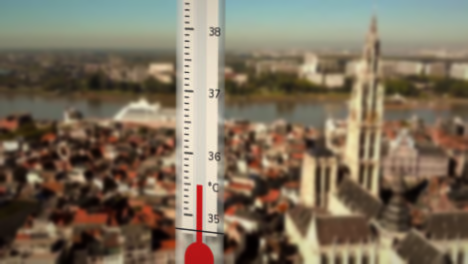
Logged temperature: 35.5 °C
